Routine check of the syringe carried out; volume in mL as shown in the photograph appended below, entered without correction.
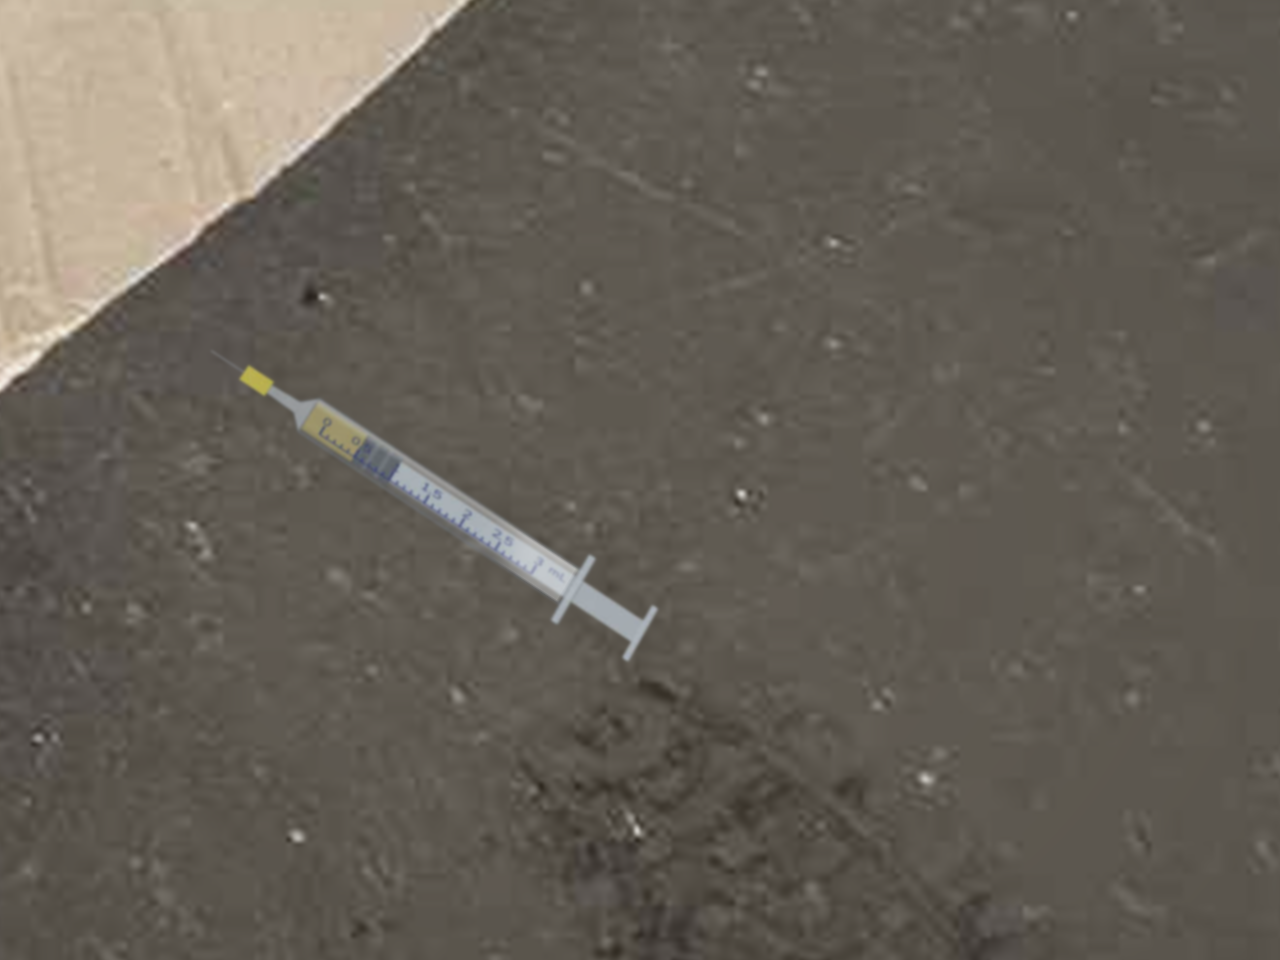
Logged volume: 0.5 mL
